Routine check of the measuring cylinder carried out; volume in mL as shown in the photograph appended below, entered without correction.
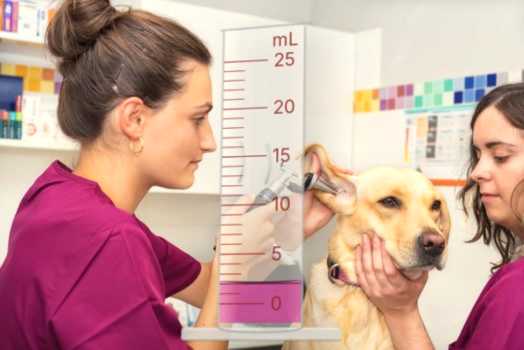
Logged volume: 2 mL
